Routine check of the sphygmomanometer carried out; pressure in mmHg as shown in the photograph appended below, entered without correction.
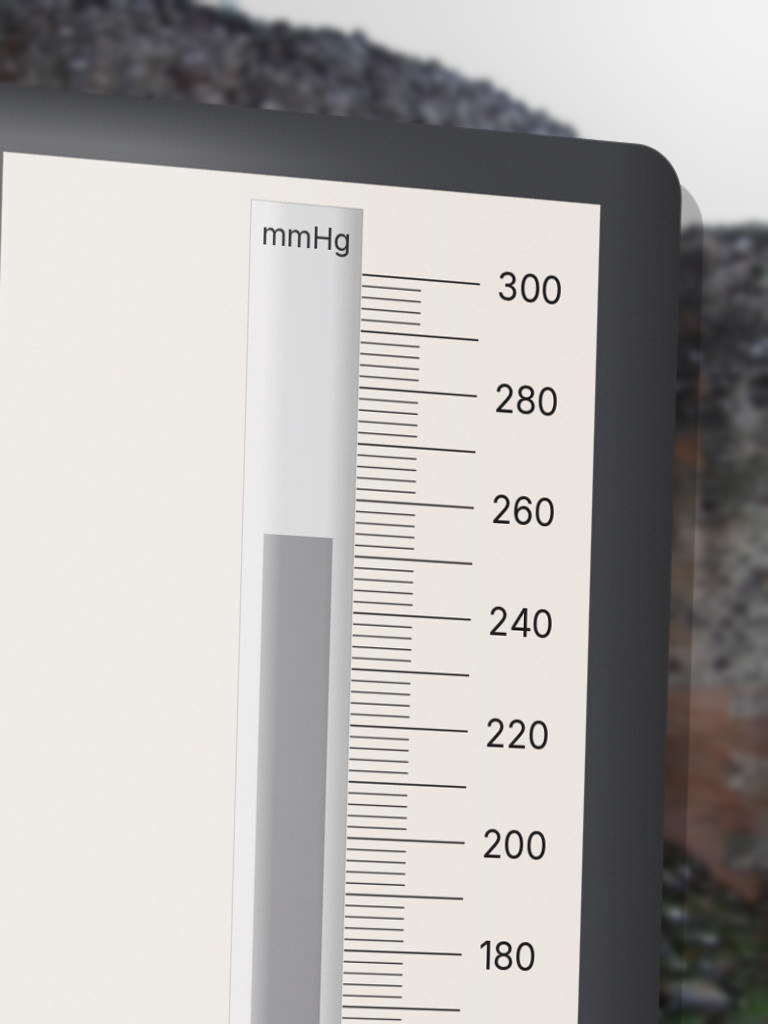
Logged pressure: 253 mmHg
